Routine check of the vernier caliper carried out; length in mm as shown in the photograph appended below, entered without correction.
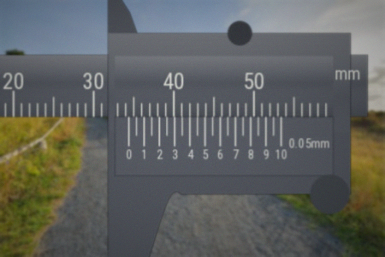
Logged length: 34.4 mm
